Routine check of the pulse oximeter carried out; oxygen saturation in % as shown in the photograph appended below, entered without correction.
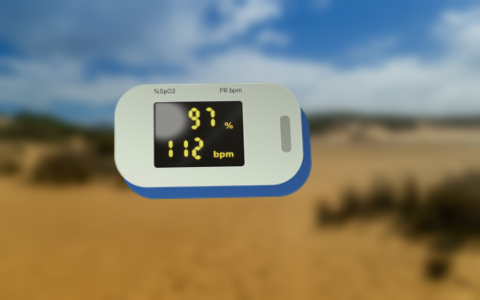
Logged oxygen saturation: 97 %
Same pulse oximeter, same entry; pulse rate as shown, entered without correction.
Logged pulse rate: 112 bpm
